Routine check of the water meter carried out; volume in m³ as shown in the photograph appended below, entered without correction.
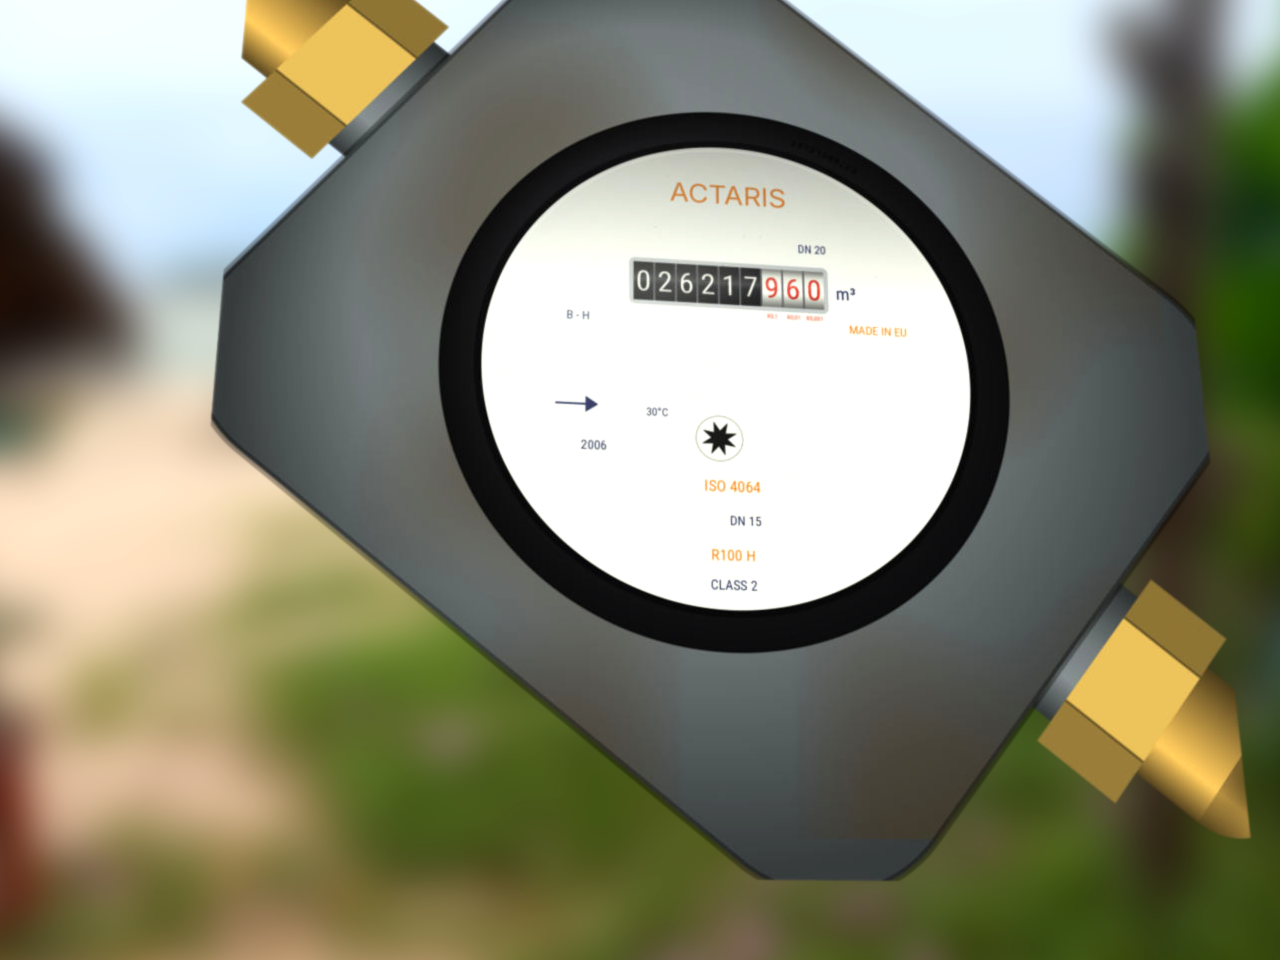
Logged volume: 26217.960 m³
